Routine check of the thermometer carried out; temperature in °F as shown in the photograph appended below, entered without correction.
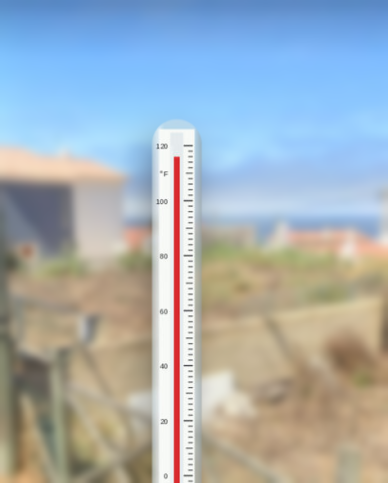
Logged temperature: 116 °F
